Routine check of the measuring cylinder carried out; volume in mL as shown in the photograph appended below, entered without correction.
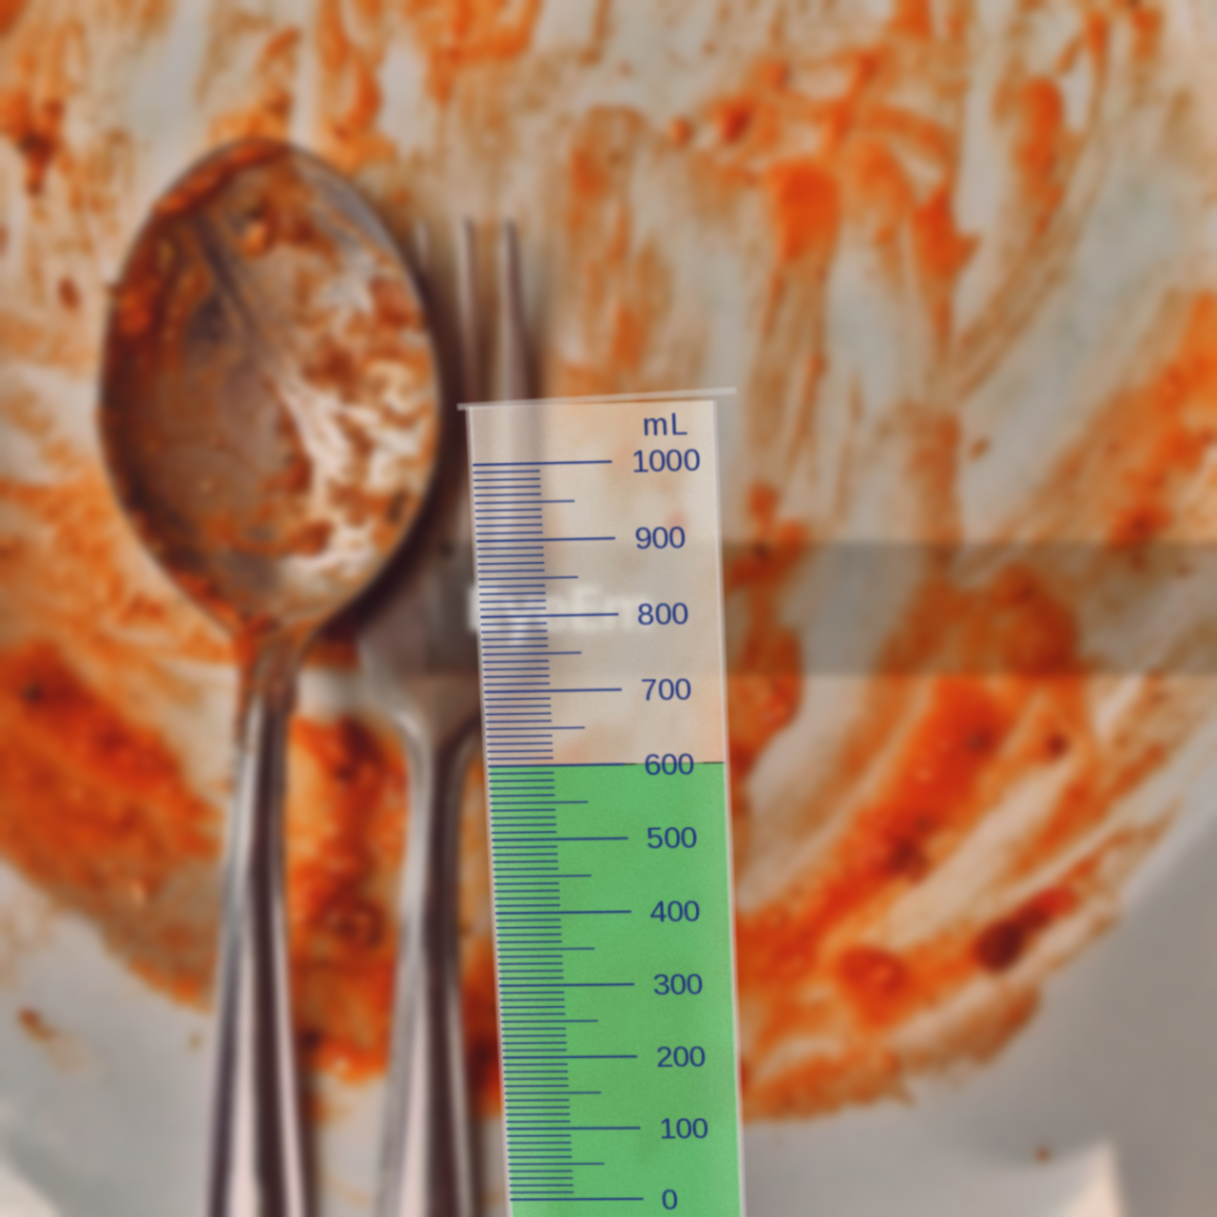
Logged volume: 600 mL
